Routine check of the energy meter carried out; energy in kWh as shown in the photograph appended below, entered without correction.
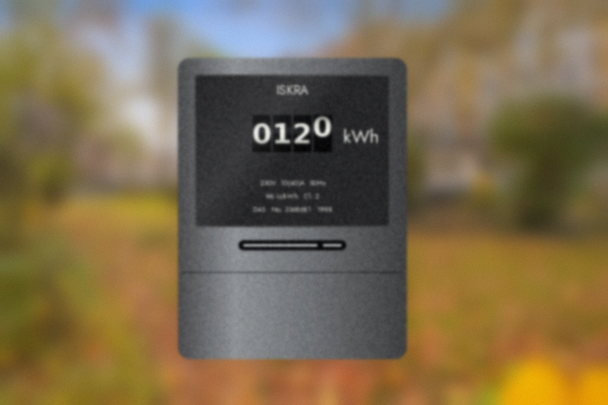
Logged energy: 120 kWh
